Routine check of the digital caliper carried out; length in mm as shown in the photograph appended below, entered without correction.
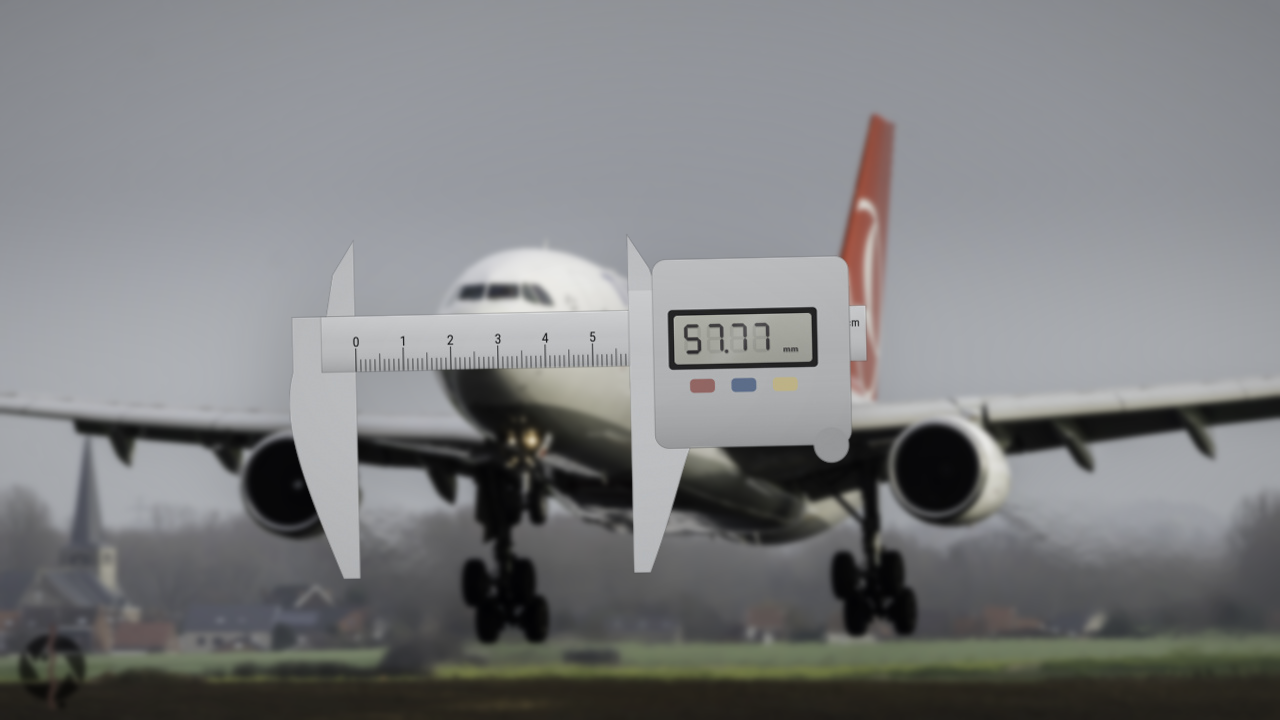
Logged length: 57.77 mm
